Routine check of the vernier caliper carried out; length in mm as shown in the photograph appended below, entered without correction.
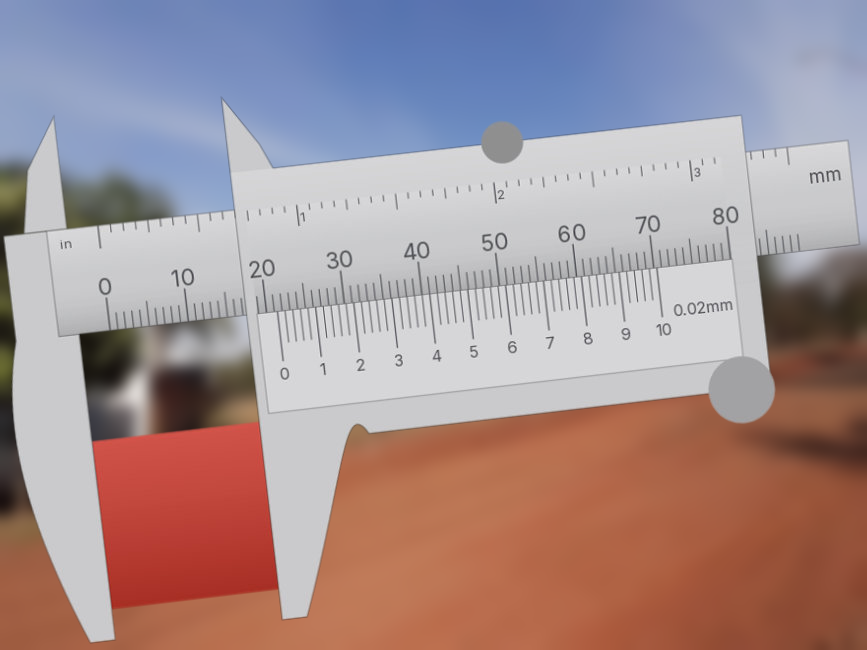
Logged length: 21.4 mm
